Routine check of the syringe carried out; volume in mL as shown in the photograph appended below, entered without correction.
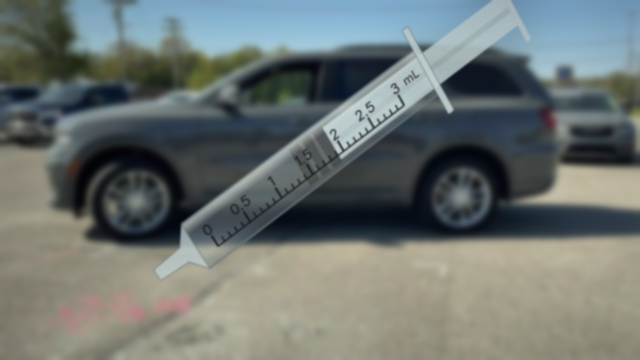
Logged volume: 1.4 mL
